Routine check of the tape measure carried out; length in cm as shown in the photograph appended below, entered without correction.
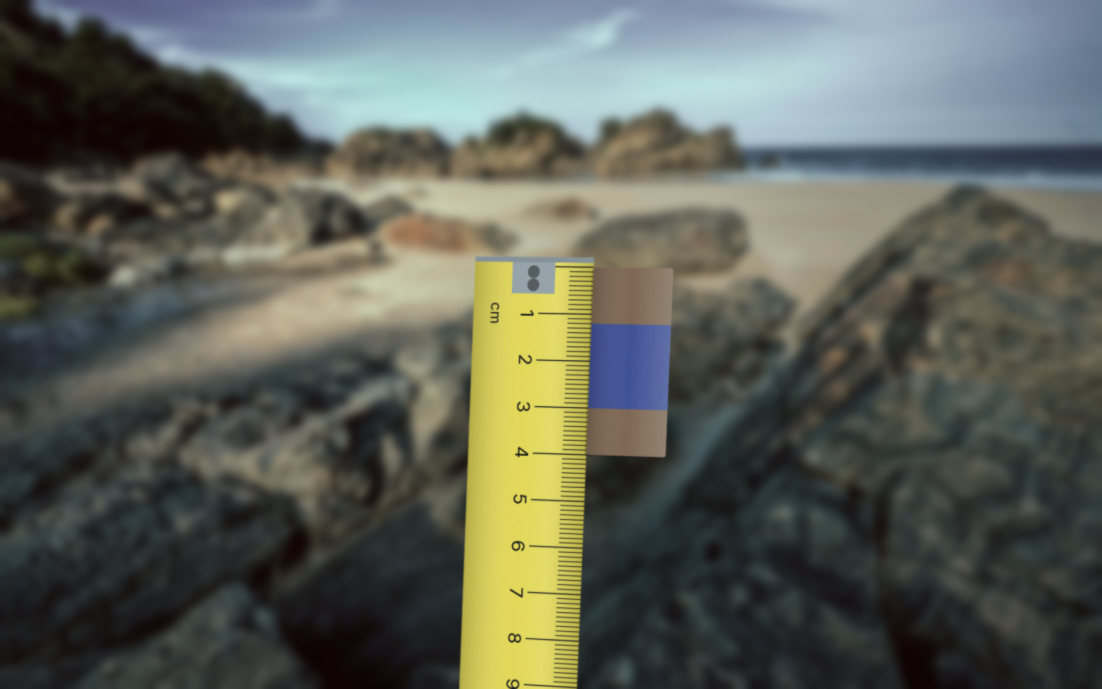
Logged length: 4 cm
